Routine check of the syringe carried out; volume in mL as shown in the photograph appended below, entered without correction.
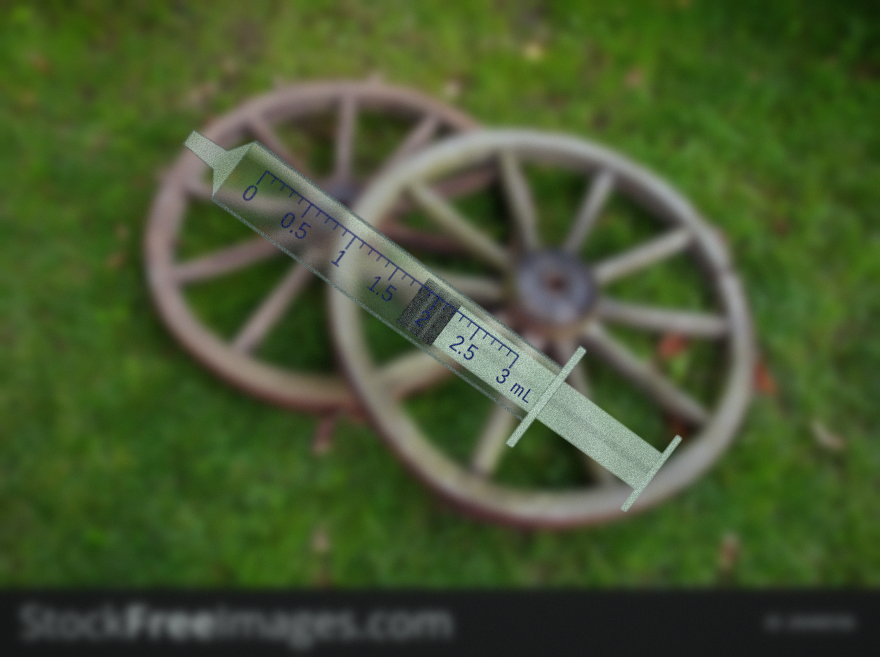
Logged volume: 1.8 mL
